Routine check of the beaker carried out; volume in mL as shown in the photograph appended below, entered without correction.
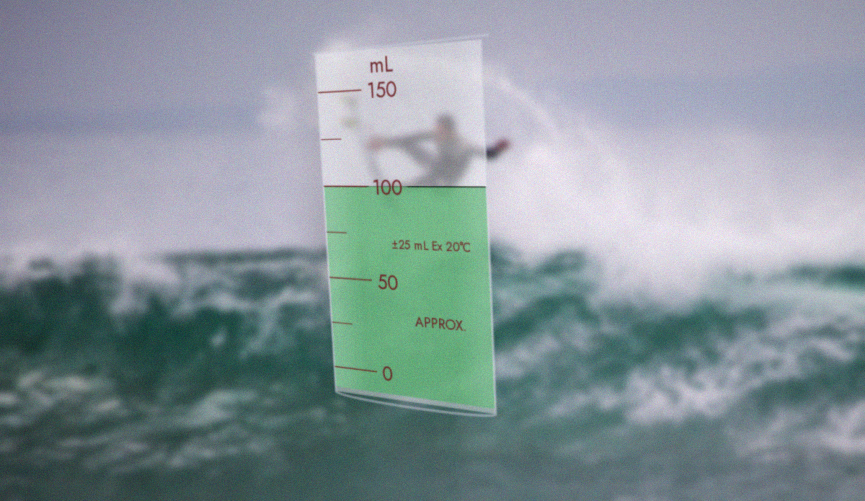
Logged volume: 100 mL
